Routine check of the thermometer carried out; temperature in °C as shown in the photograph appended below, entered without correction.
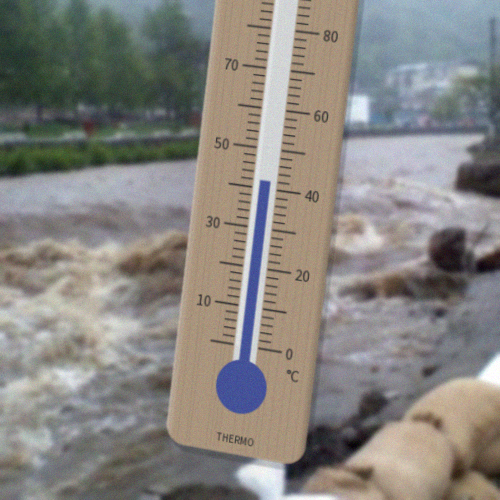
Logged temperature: 42 °C
